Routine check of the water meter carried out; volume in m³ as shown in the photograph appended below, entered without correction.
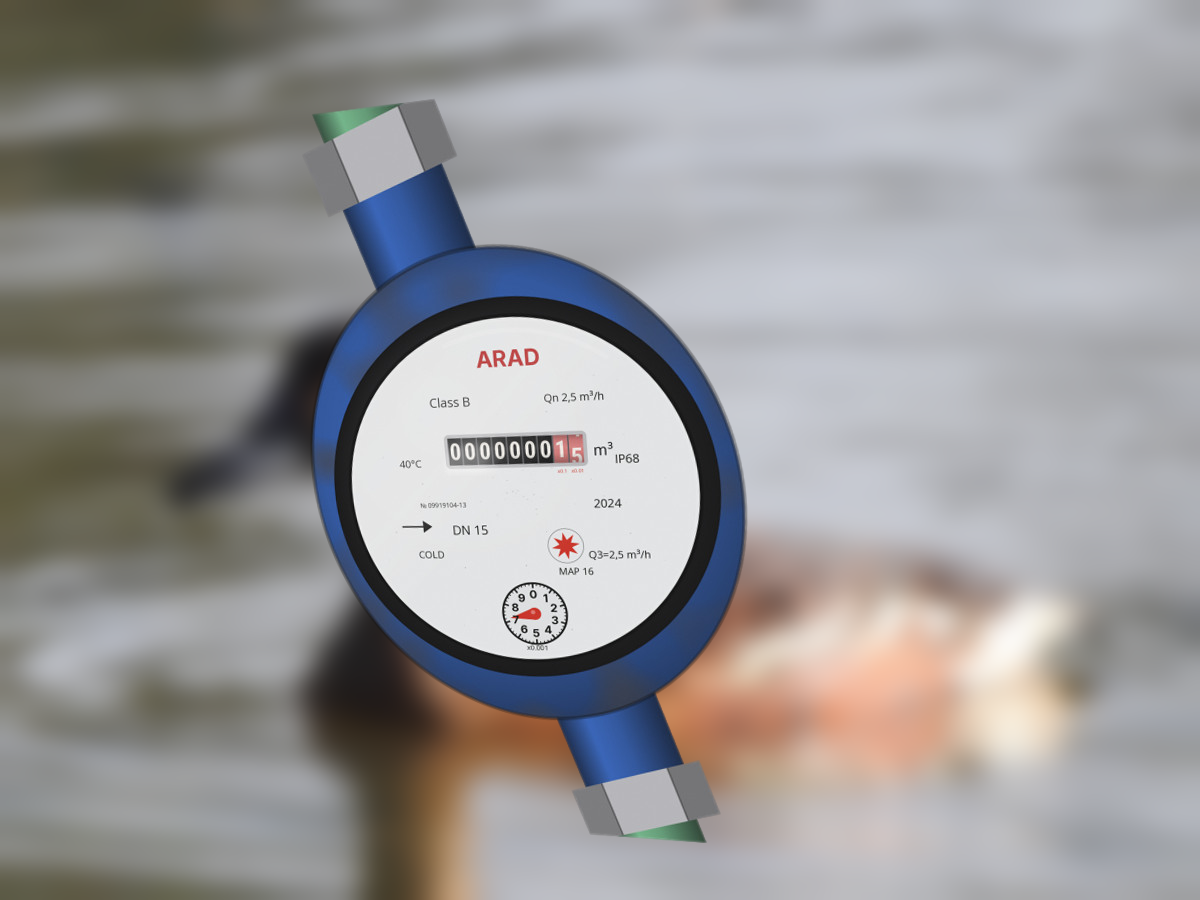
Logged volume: 0.147 m³
